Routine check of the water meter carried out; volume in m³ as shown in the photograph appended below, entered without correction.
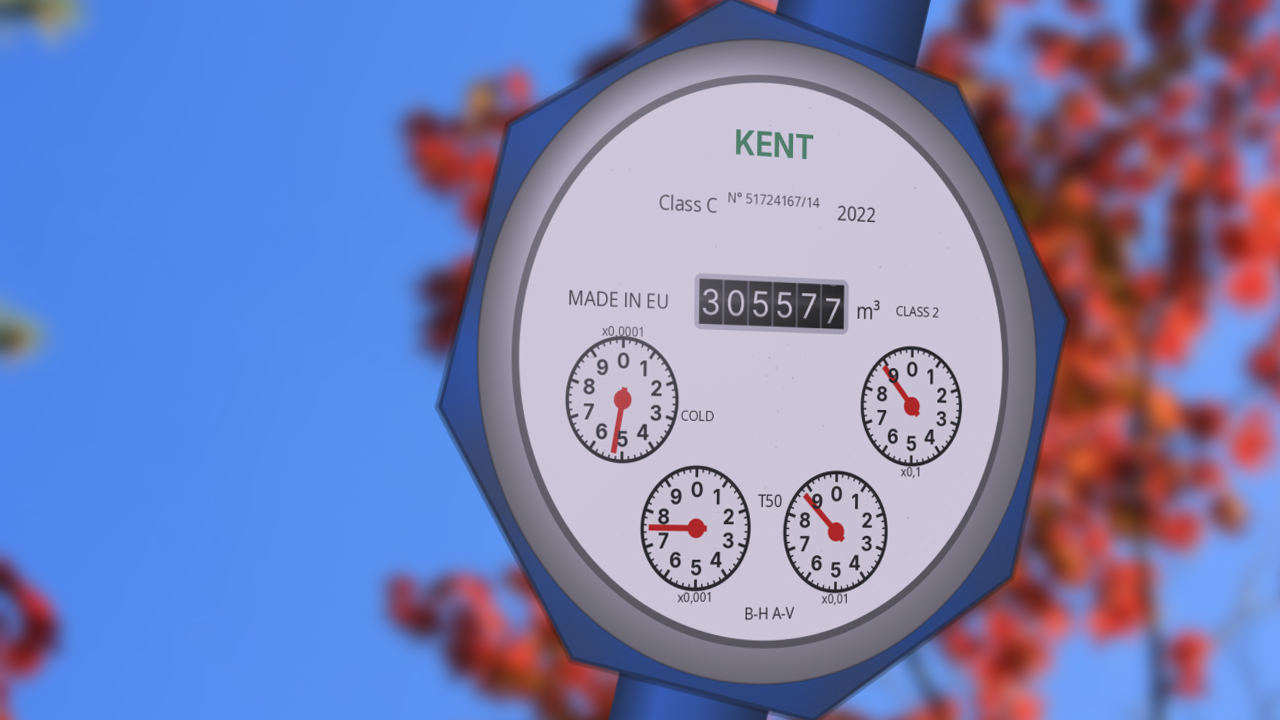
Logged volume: 305576.8875 m³
